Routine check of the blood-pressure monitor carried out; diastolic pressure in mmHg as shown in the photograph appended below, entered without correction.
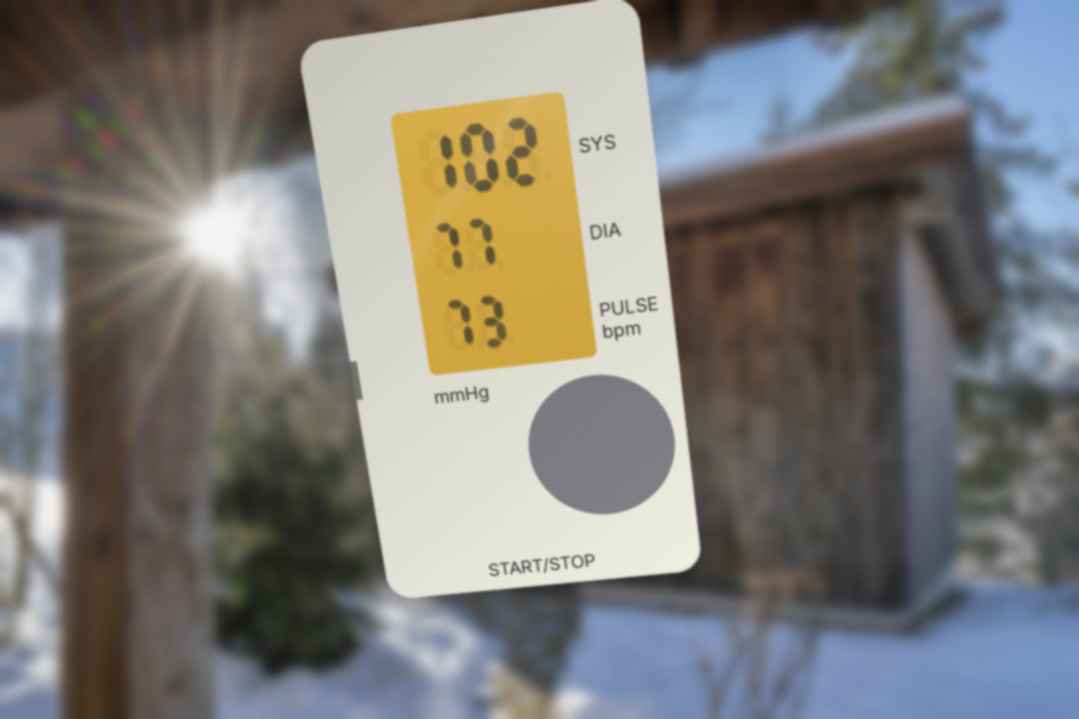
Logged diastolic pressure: 77 mmHg
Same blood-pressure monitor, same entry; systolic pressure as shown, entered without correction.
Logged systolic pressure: 102 mmHg
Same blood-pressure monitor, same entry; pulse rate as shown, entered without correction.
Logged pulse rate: 73 bpm
